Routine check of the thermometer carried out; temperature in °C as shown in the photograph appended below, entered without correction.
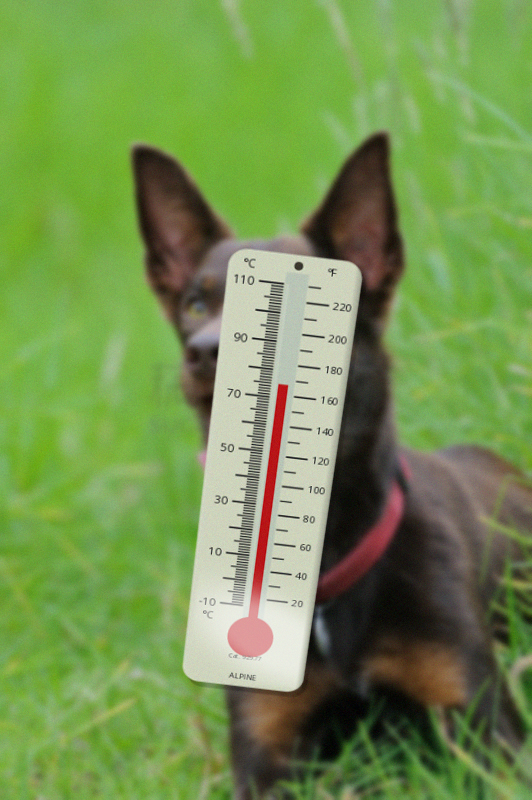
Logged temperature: 75 °C
